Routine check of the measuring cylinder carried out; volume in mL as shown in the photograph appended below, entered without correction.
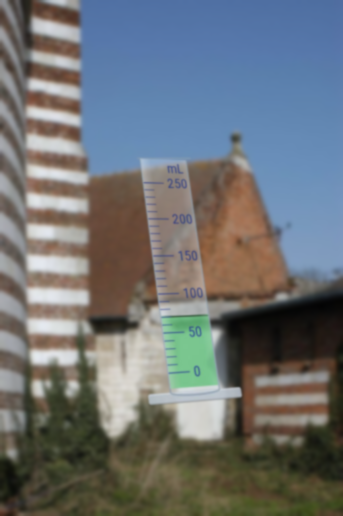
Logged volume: 70 mL
